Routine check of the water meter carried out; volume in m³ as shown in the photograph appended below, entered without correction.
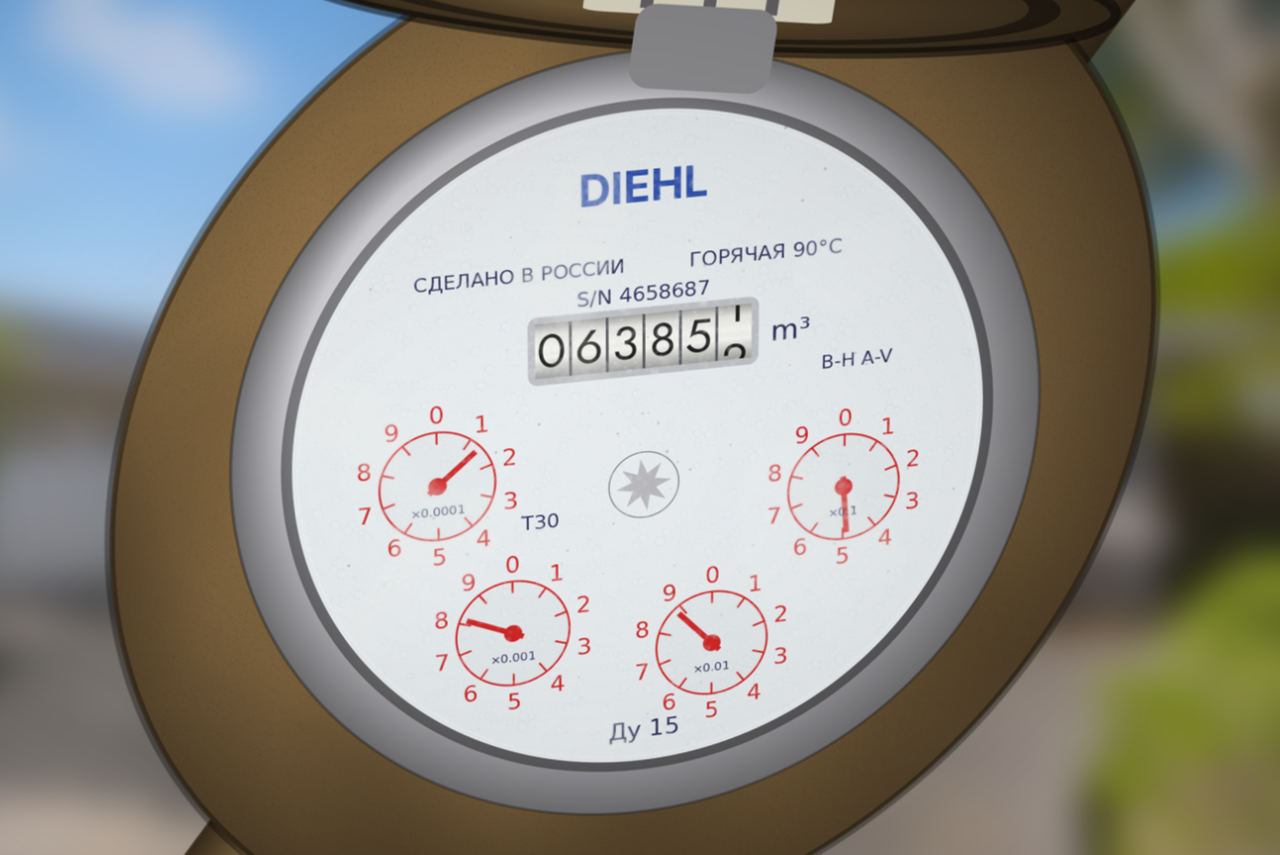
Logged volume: 63851.4881 m³
